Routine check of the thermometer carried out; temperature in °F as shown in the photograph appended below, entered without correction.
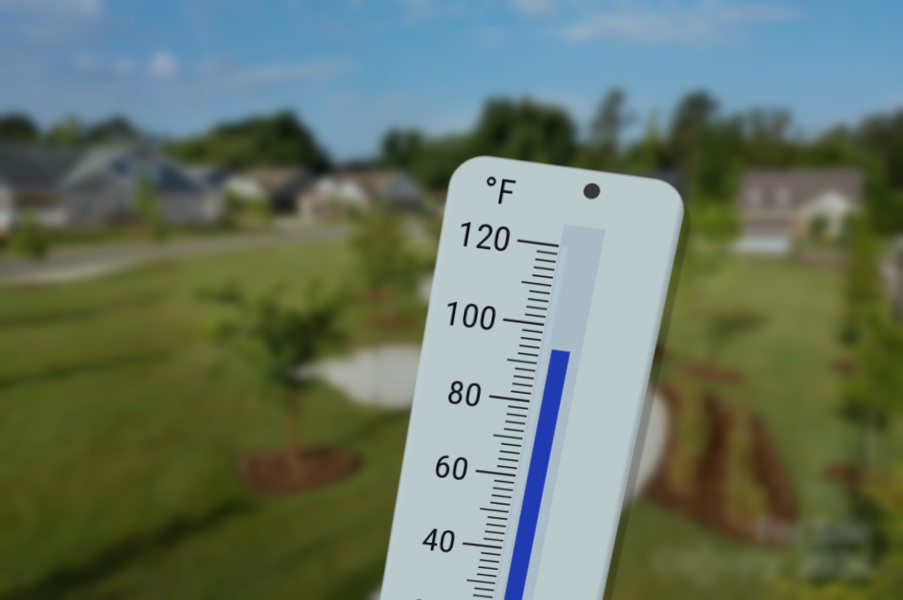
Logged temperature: 94 °F
